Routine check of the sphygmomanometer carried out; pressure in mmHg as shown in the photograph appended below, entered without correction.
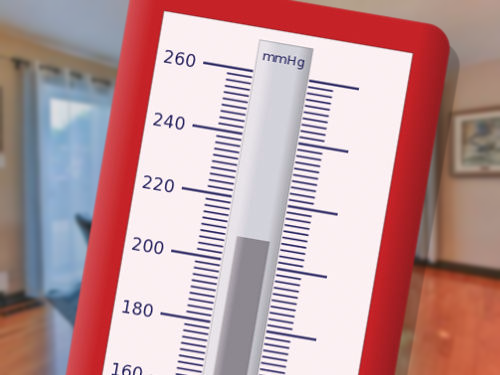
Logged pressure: 208 mmHg
